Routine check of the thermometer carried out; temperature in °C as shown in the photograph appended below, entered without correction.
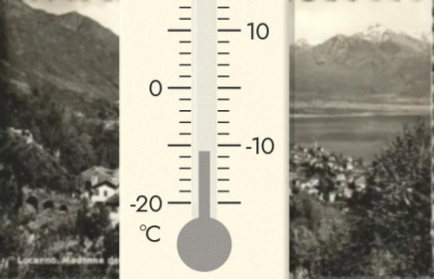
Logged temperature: -11 °C
